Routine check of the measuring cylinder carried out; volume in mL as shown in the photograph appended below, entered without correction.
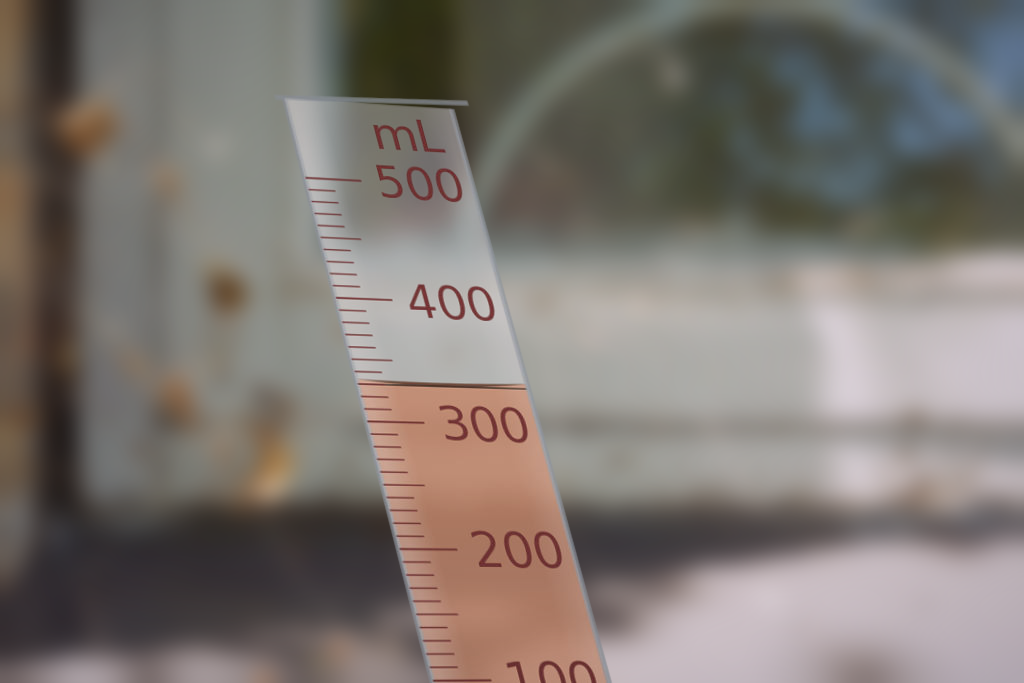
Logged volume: 330 mL
